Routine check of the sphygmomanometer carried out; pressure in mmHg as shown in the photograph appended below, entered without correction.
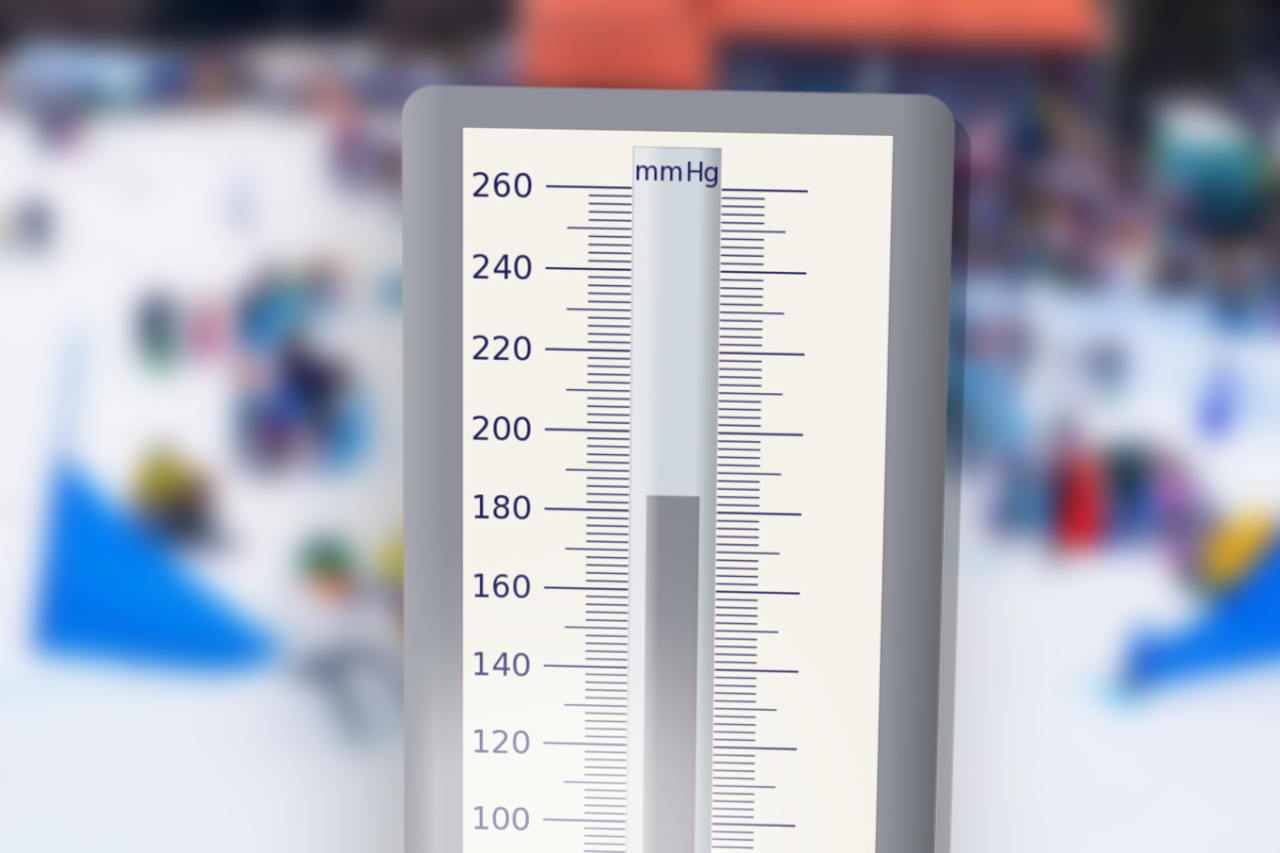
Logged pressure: 184 mmHg
